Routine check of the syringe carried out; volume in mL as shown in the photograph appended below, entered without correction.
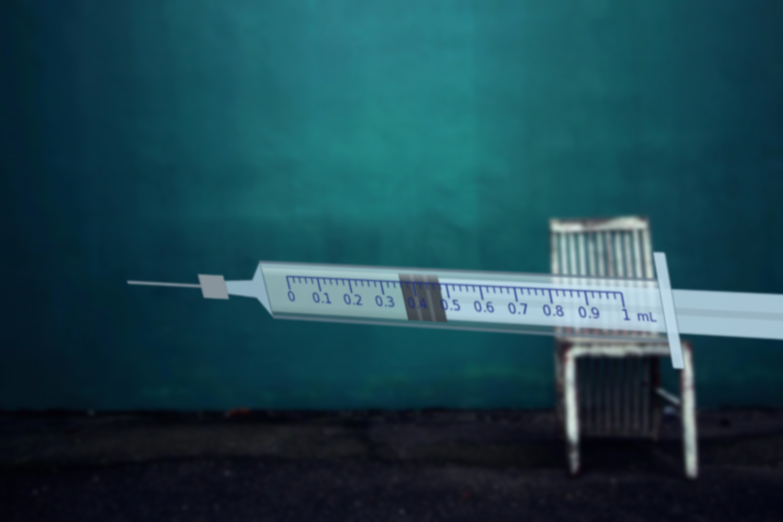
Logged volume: 0.36 mL
